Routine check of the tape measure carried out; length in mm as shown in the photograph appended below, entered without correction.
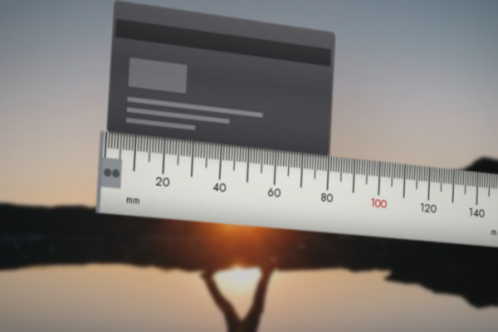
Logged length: 80 mm
